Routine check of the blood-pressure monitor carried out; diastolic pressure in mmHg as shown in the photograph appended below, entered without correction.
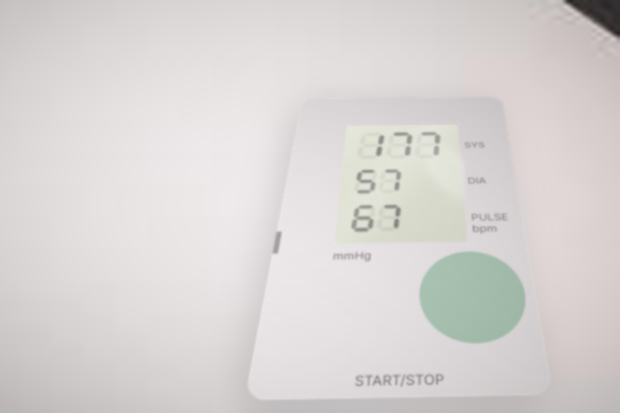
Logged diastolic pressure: 57 mmHg
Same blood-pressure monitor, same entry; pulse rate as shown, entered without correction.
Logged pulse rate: 67 bpm
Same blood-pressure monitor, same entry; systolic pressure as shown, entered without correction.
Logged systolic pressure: 177 mmHg
